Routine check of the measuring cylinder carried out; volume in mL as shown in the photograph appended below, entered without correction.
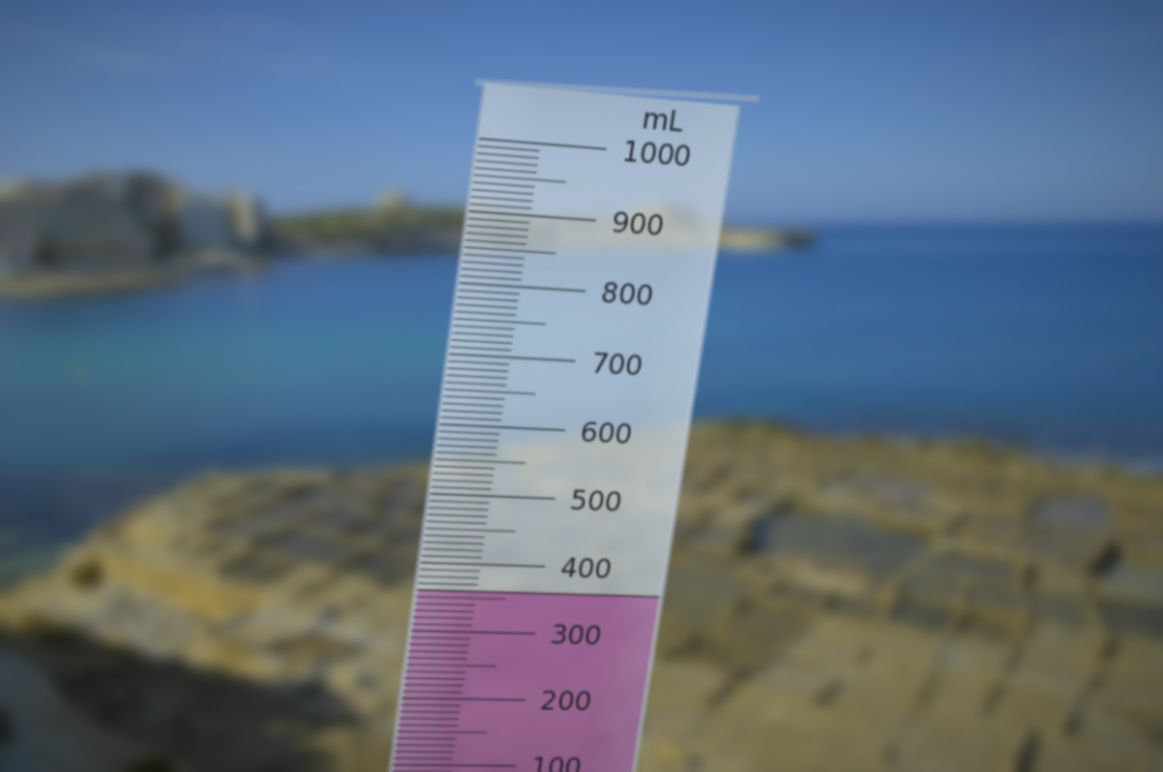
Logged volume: 360 mL
